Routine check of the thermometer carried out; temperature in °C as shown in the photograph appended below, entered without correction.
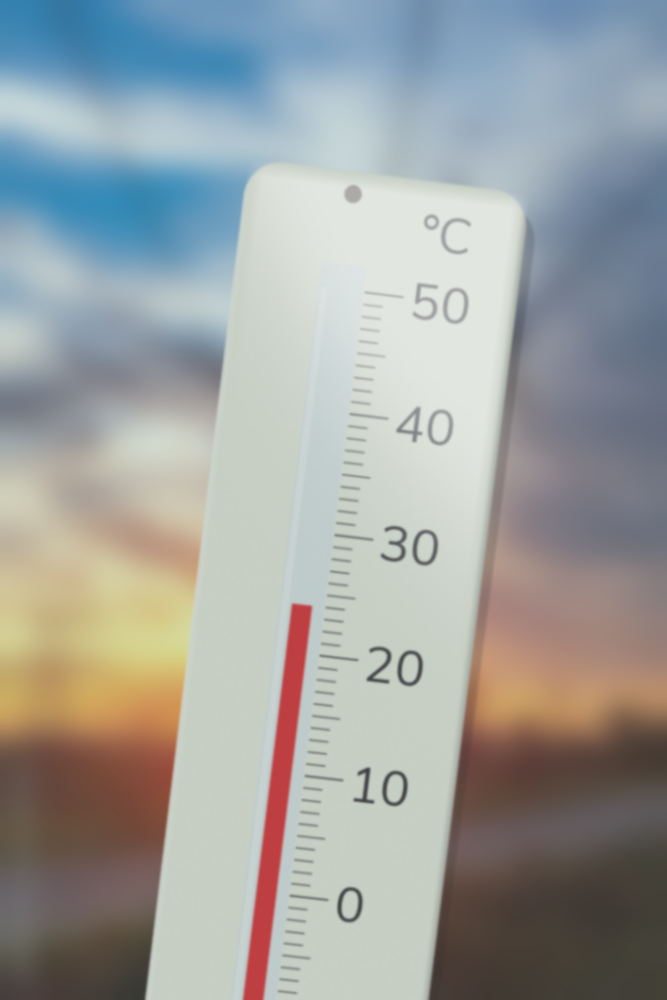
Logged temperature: 24 °C
